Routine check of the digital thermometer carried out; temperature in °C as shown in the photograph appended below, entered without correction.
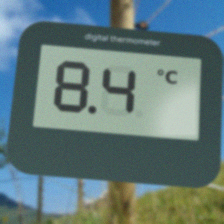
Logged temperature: 8.4 °C
